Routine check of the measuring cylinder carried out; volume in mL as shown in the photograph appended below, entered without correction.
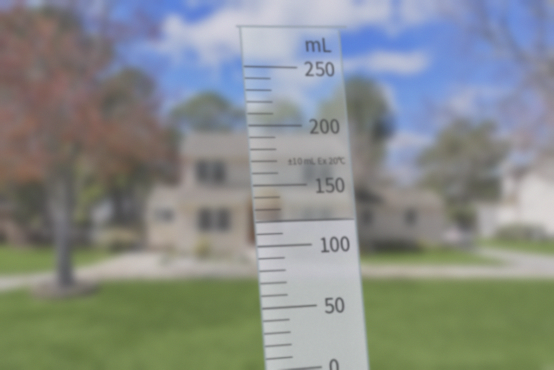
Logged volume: 120 mL
